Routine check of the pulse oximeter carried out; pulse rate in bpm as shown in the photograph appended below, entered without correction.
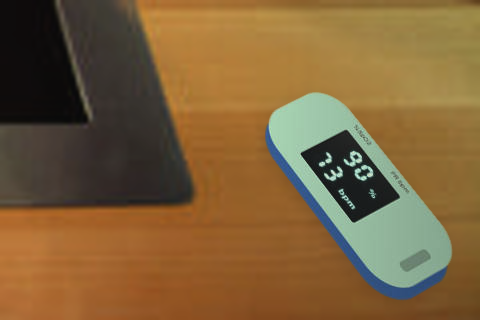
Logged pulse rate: 73 bpm
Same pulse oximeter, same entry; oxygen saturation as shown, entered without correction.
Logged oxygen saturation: 90 %
